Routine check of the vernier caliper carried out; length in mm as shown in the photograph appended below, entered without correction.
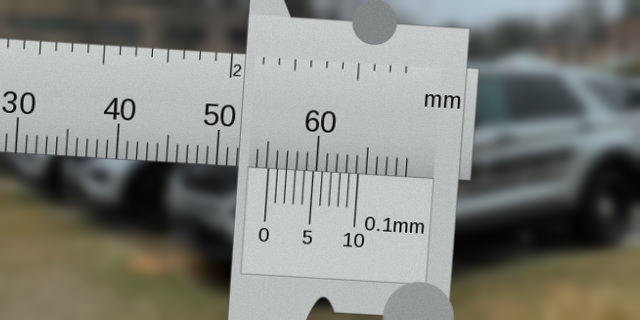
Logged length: 55.2 mm
